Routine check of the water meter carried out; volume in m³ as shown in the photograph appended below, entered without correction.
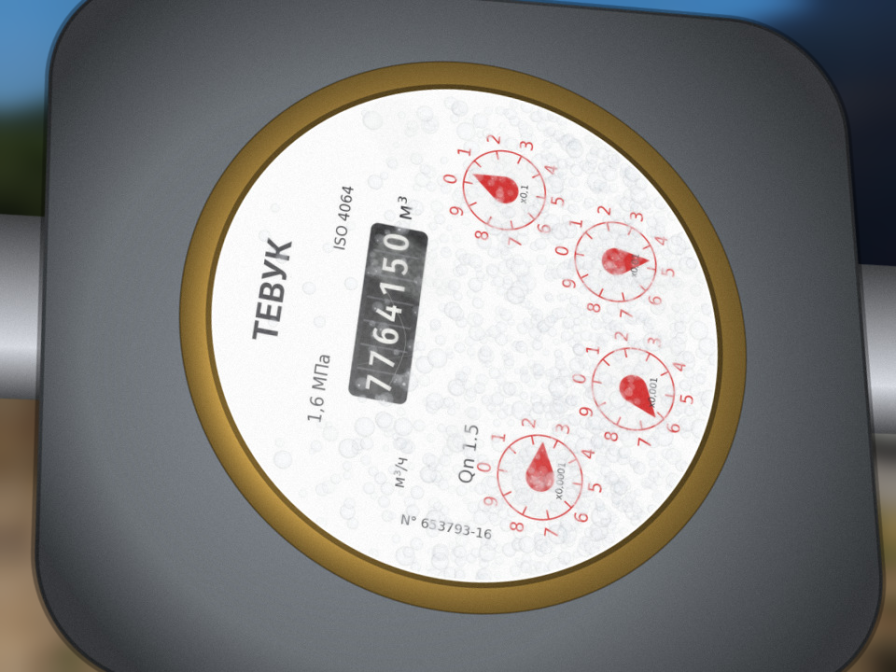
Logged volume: 7764150.0462 m³
